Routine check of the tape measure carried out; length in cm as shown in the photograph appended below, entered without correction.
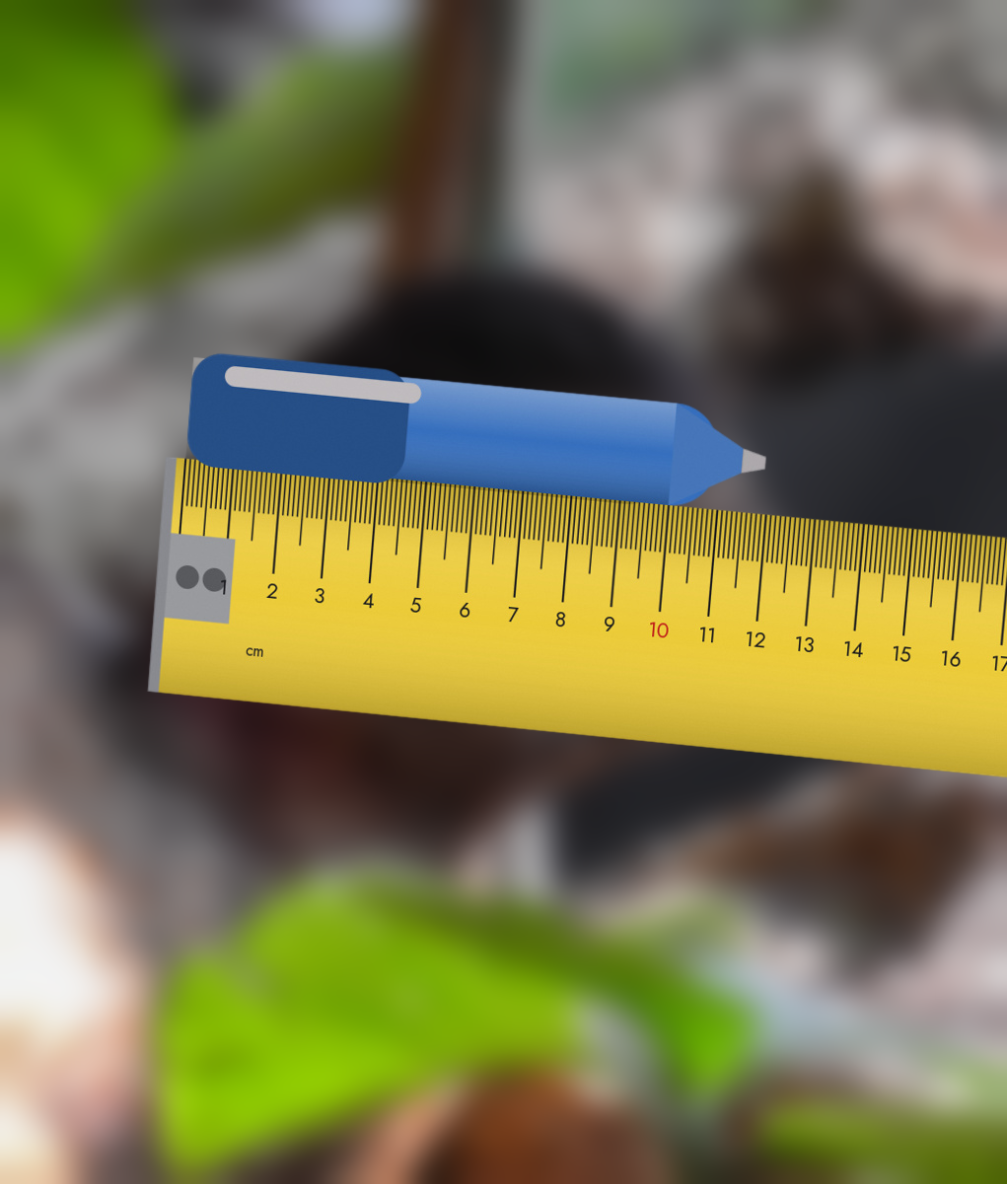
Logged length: 11.9 cm
